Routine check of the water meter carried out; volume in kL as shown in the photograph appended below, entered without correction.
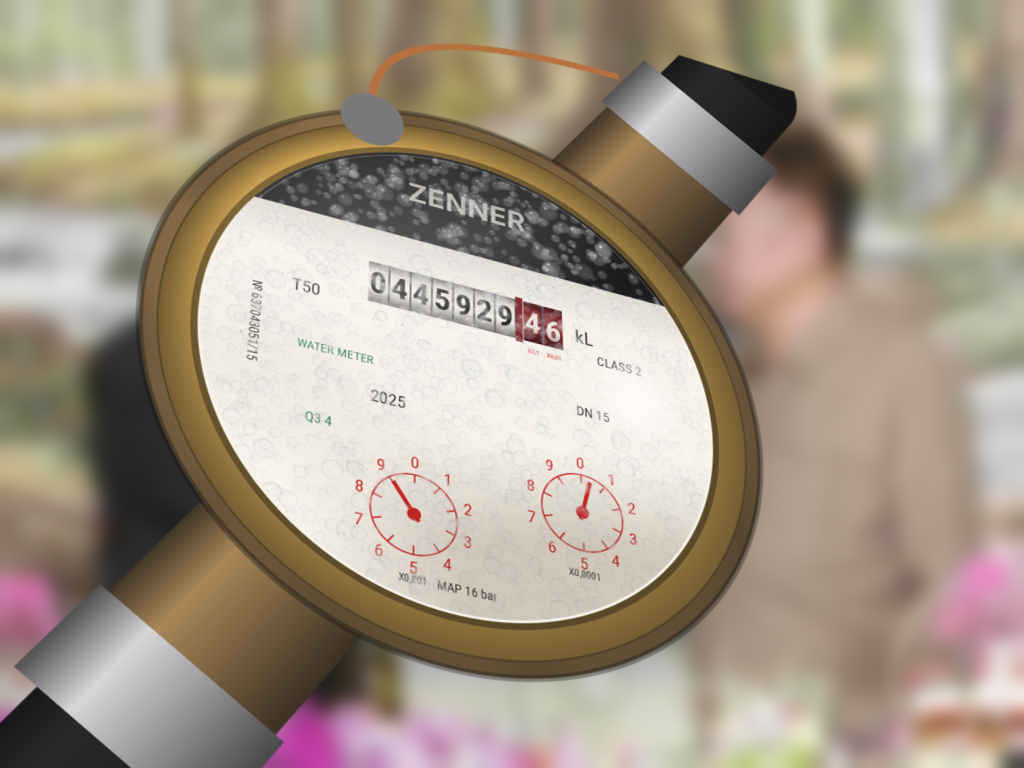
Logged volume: 445929.4590 kL
